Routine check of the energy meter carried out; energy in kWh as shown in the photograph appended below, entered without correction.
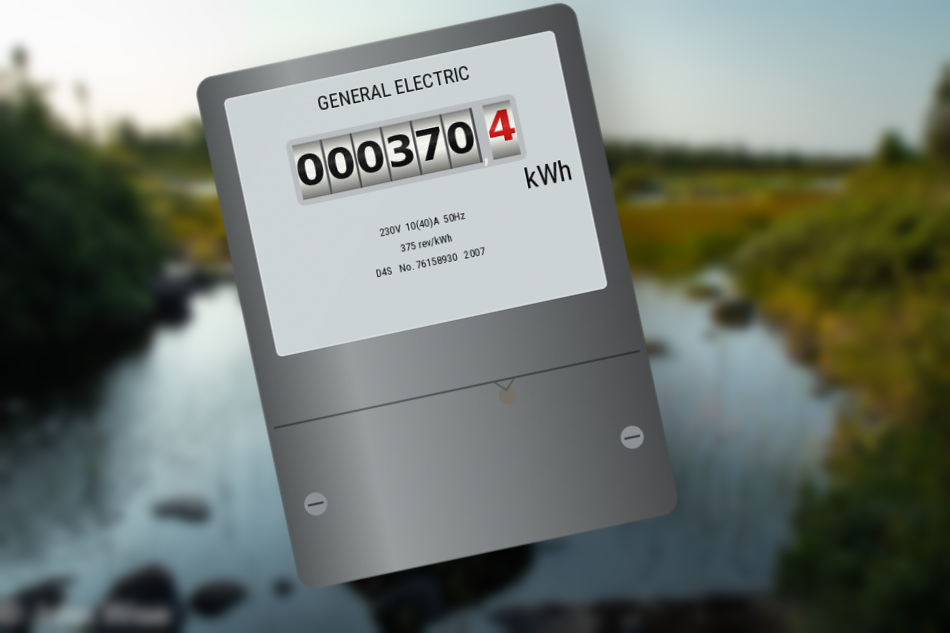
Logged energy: 370.4 kWh
